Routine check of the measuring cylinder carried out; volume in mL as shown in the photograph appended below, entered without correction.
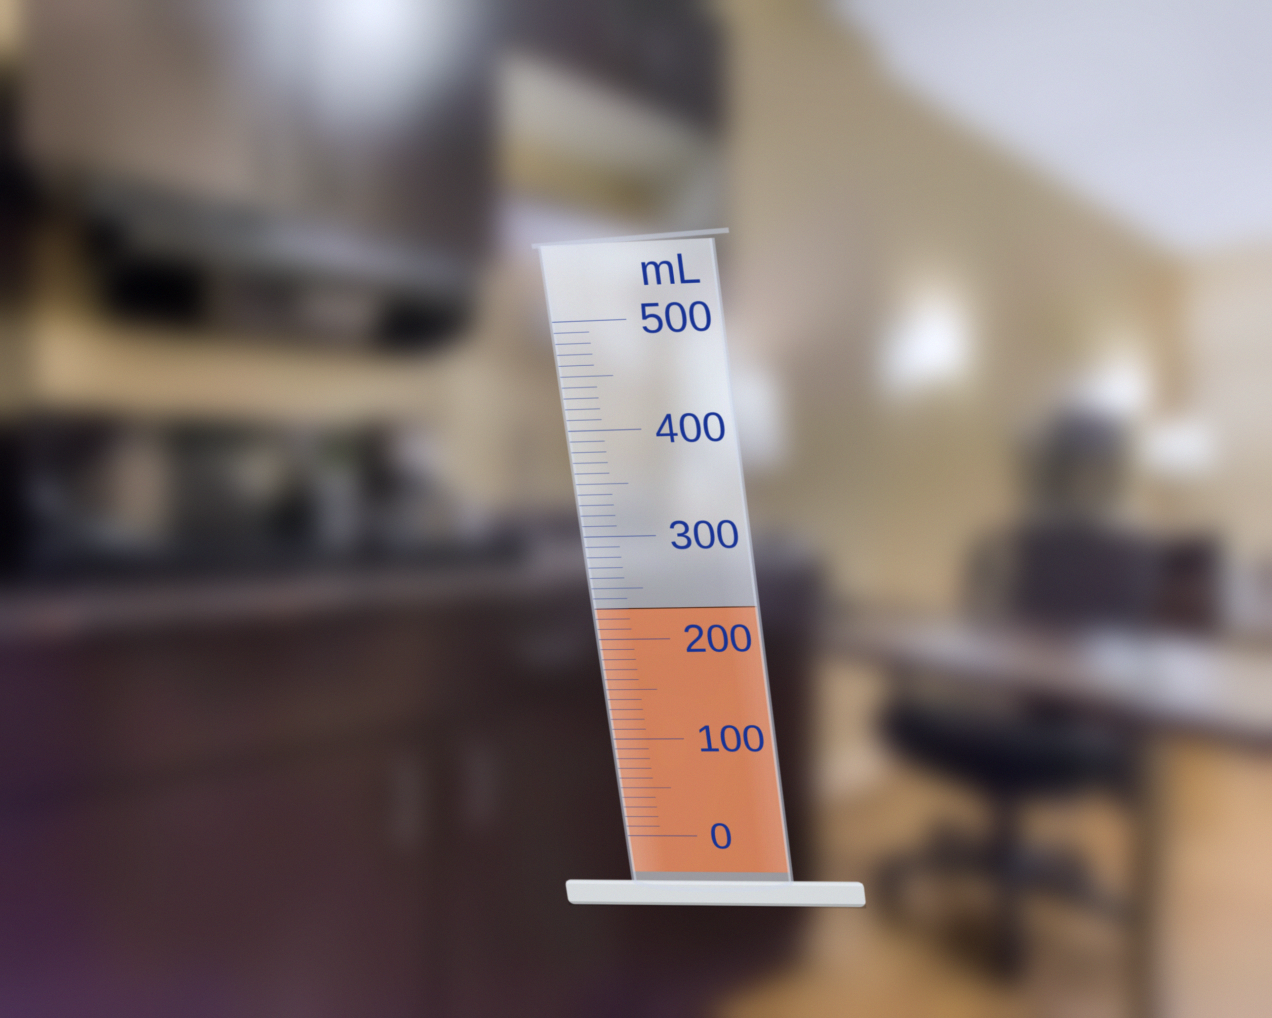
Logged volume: 230 mL
